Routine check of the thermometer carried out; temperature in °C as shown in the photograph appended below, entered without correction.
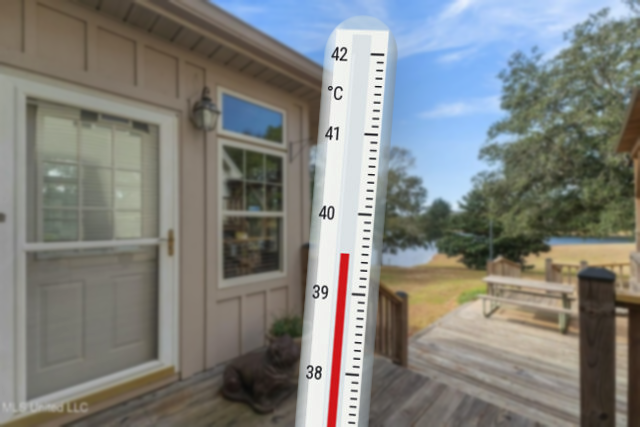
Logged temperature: 39.5 °C
